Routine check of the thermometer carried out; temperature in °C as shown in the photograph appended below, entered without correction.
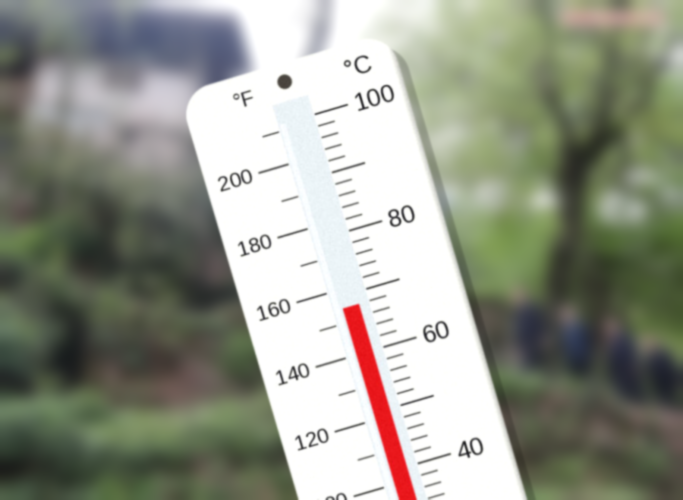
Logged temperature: 68 °C
